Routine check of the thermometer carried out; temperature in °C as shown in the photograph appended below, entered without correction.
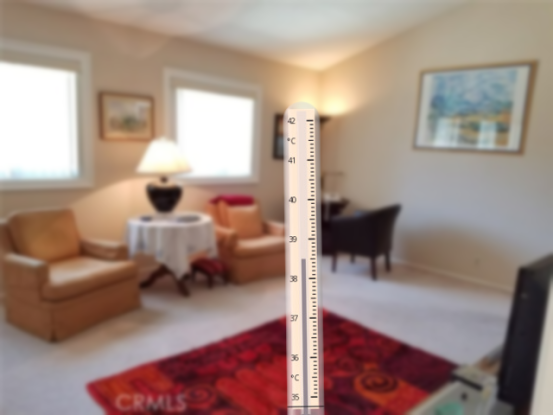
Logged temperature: 38.5 °C
